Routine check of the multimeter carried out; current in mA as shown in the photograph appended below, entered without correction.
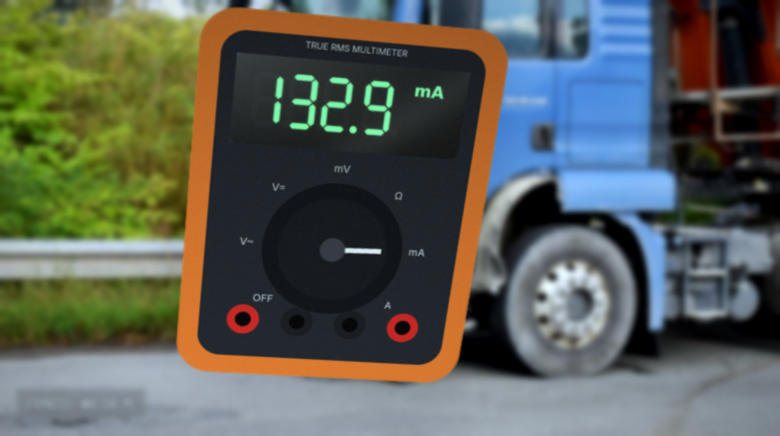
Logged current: 132.9 mA
